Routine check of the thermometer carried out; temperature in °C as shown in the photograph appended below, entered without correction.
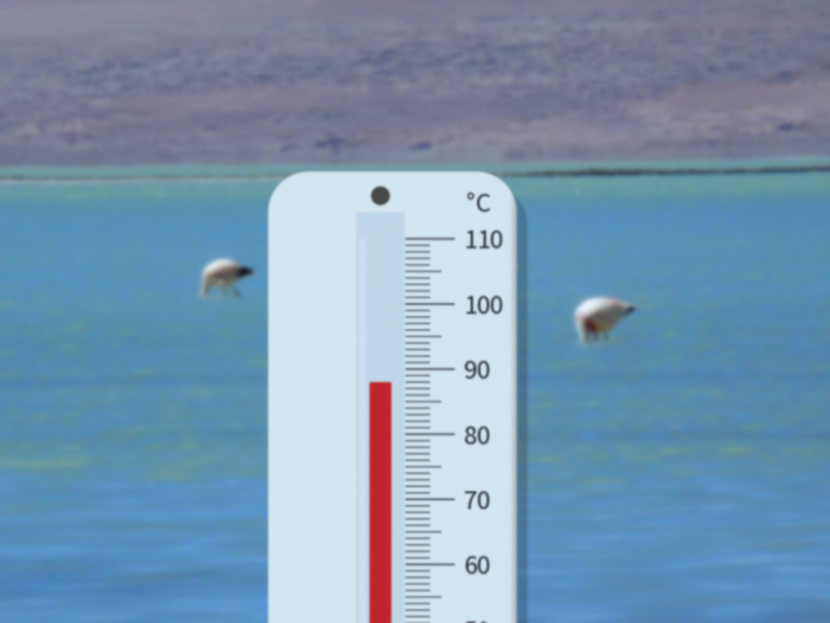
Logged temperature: 88 °C
